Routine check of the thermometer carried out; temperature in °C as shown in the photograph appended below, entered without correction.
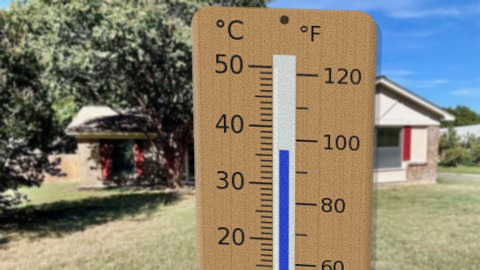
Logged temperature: 36 °C
